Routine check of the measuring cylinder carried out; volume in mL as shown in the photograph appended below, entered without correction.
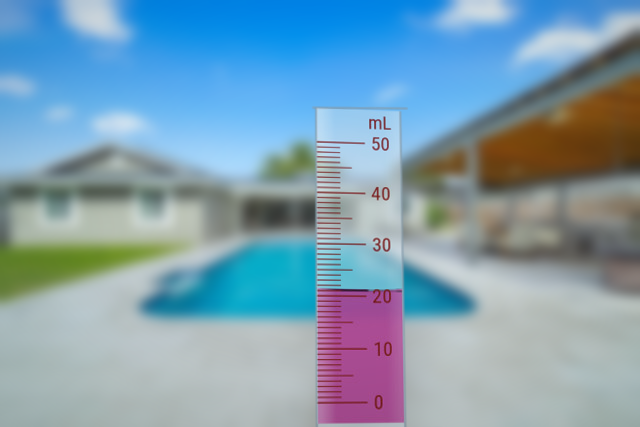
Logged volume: 21 mL
